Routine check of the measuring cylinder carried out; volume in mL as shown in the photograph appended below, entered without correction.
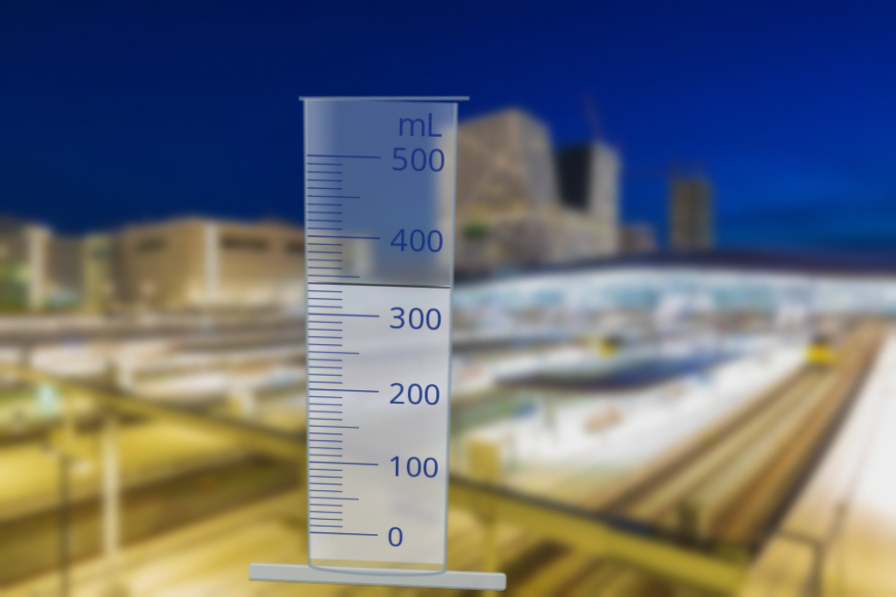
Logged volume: 340 mL
